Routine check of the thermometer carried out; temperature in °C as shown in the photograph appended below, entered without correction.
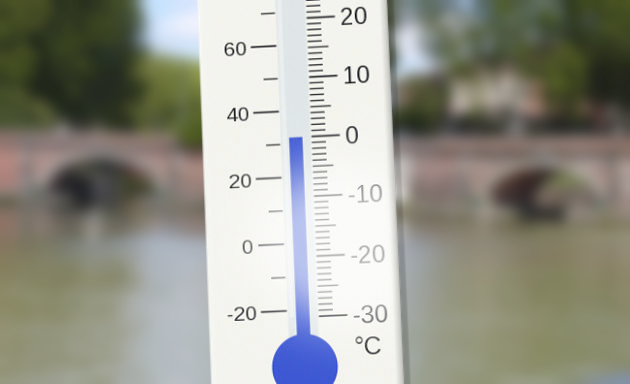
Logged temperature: 0 °C
